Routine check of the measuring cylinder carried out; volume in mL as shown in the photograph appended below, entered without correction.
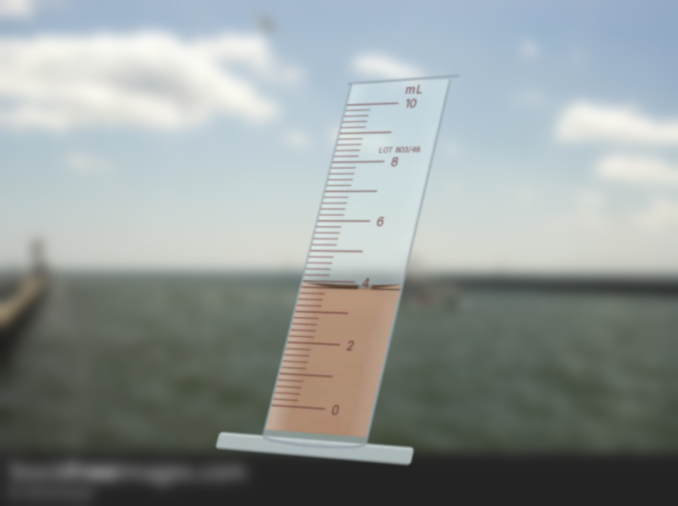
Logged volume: 3.8 mL
